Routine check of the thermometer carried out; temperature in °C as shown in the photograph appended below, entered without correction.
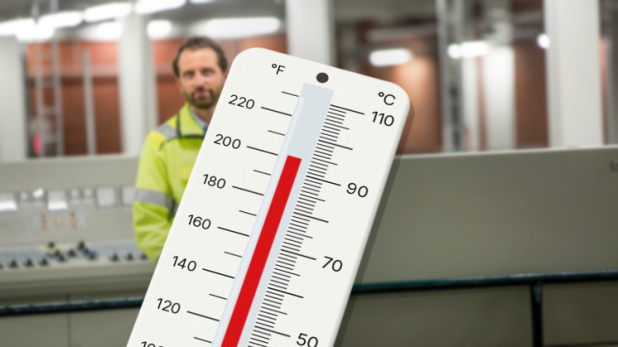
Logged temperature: 94 °C
